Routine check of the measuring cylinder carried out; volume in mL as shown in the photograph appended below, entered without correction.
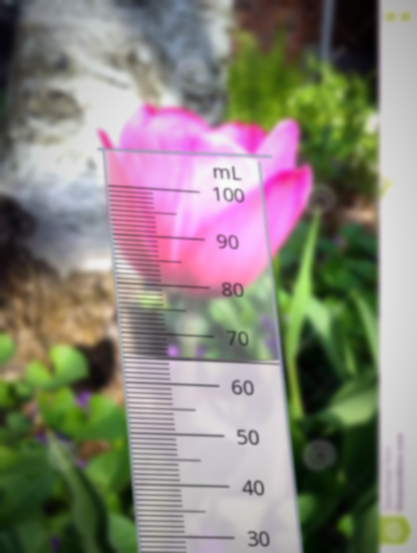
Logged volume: 65 mL
